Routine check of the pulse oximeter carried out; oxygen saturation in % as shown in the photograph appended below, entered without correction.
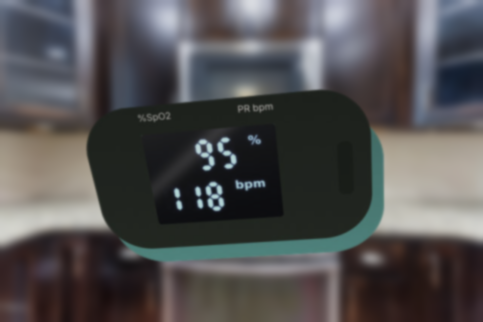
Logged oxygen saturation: 95 %
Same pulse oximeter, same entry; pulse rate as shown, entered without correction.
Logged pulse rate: 118 bpm
